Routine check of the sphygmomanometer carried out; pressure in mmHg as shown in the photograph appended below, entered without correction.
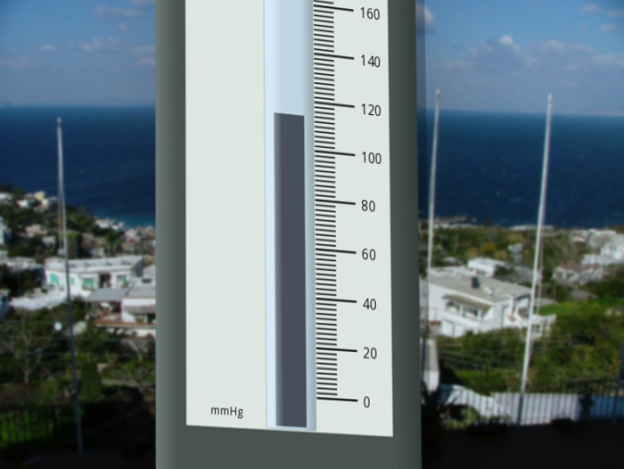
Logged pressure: 114 mmHg
